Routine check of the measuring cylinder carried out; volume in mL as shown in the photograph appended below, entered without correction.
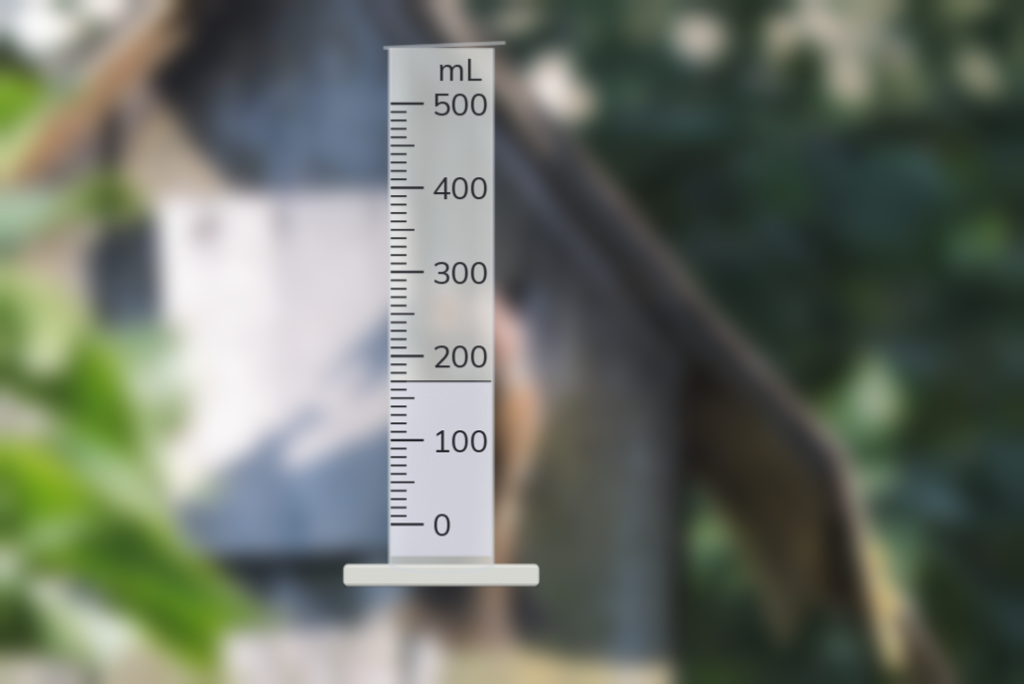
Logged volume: 170 mL
